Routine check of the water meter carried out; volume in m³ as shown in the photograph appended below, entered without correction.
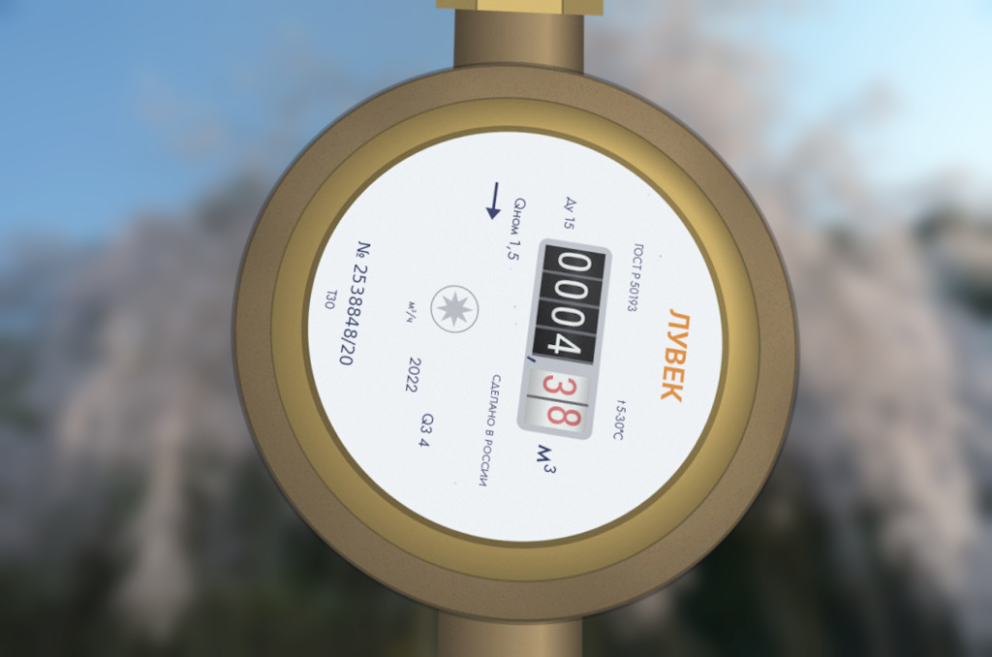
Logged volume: 4.38 m³
